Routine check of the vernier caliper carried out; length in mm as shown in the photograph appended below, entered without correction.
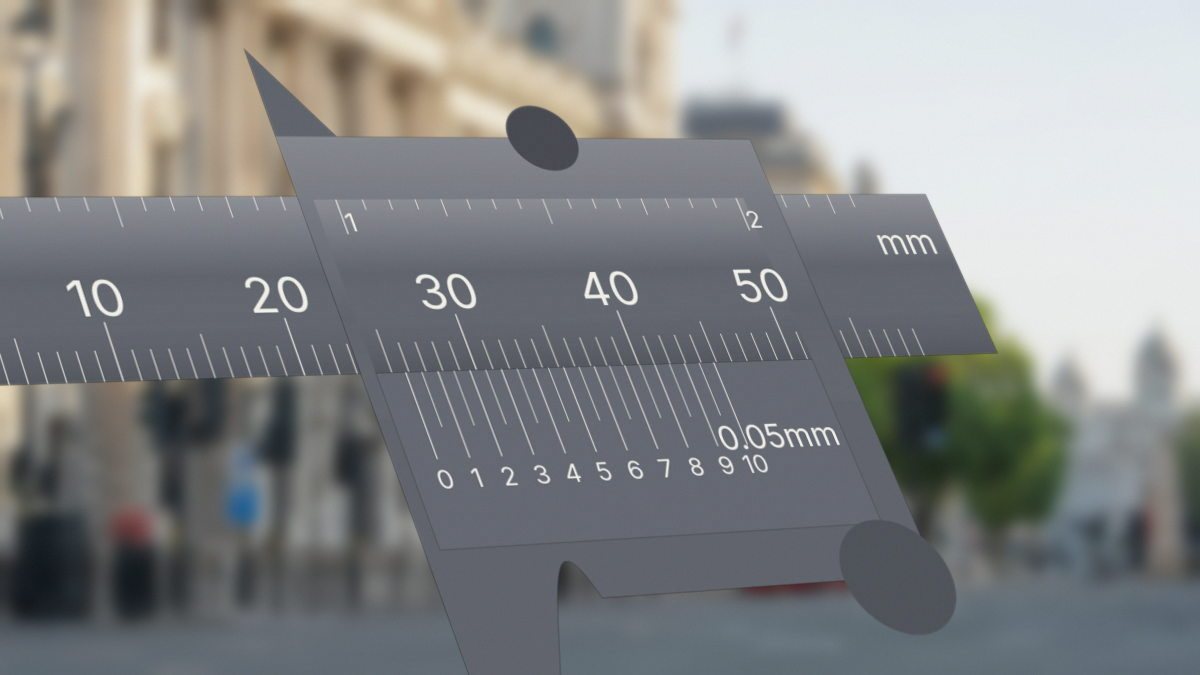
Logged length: 25.8 mm
